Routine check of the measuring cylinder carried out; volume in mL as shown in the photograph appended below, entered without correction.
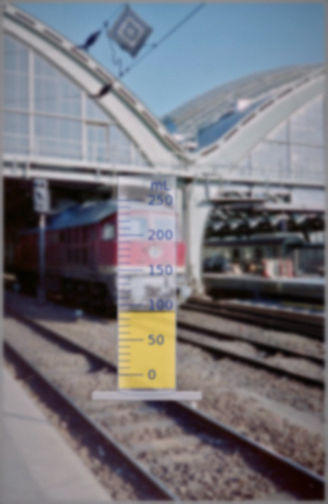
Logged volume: 90 mL
